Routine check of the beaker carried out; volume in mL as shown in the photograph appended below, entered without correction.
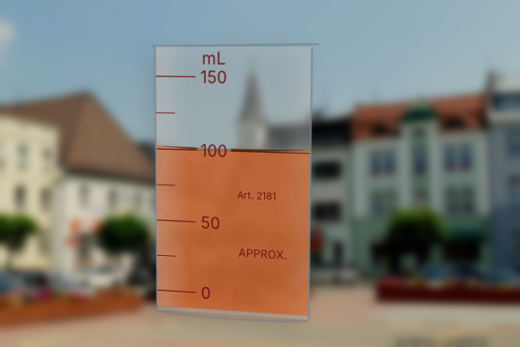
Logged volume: 100 mL
